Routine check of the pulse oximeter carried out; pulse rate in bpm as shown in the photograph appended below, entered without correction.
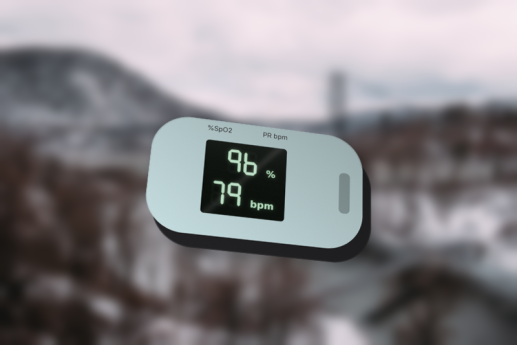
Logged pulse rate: 79 bpm
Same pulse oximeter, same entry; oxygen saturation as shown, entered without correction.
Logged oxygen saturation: 96 %
